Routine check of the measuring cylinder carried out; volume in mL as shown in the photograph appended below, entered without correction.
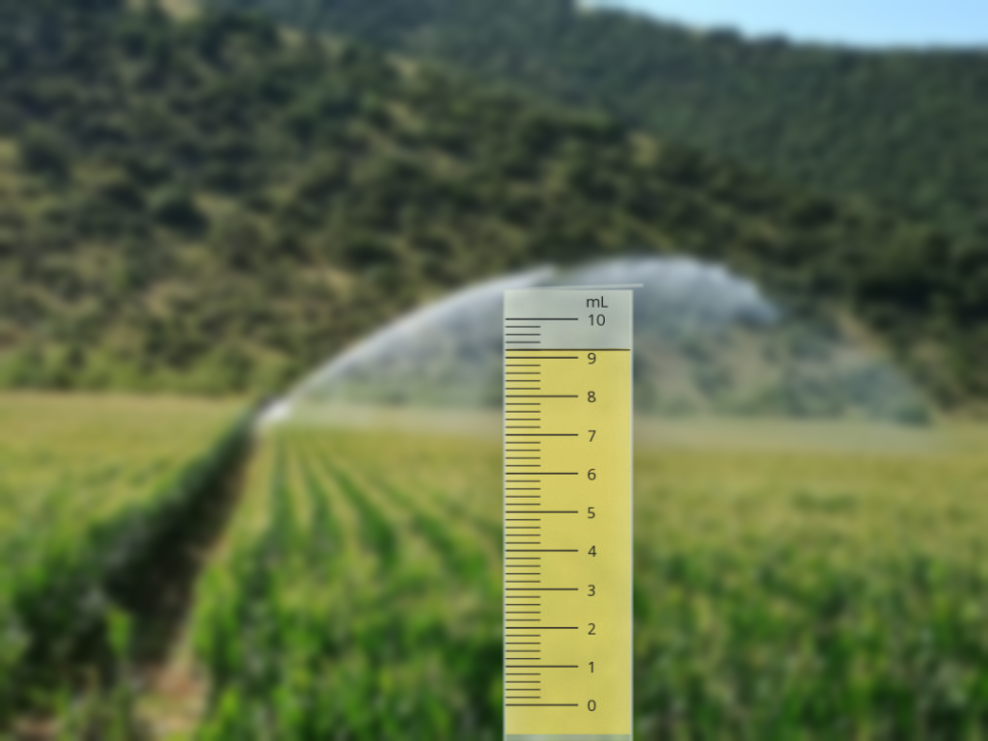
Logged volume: 9.2 mL
